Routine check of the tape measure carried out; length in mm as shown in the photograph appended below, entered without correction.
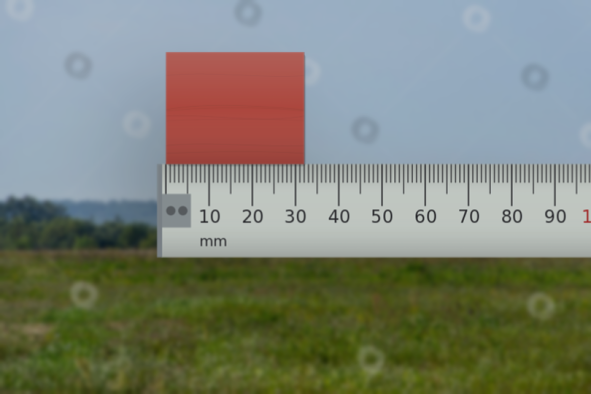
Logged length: 32 mm
